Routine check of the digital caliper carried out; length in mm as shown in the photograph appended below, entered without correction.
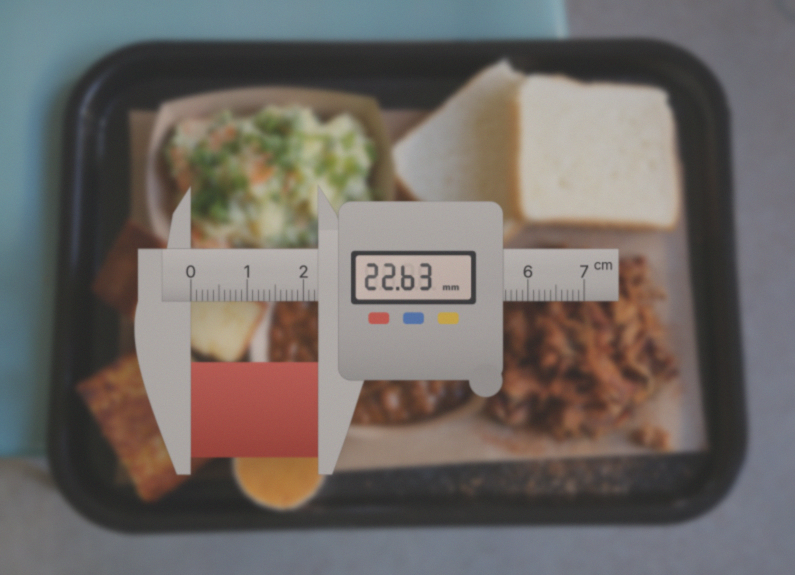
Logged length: 22.63 mm
